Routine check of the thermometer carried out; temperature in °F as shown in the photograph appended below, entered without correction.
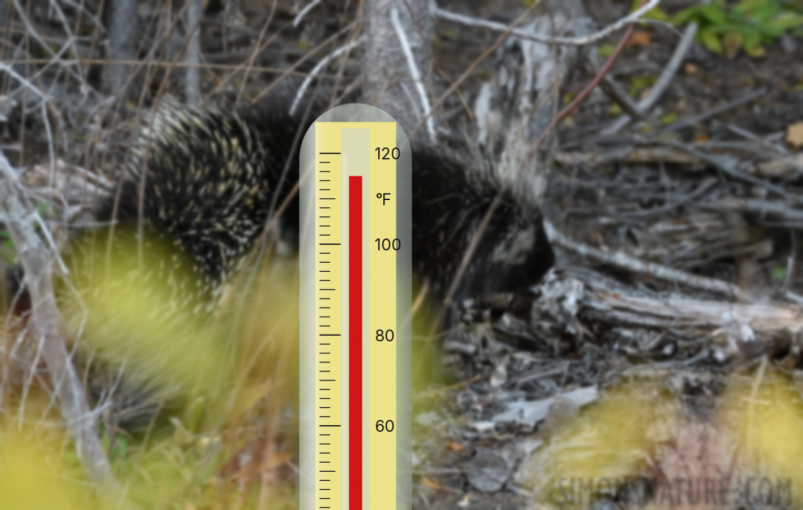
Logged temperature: 115 °F
